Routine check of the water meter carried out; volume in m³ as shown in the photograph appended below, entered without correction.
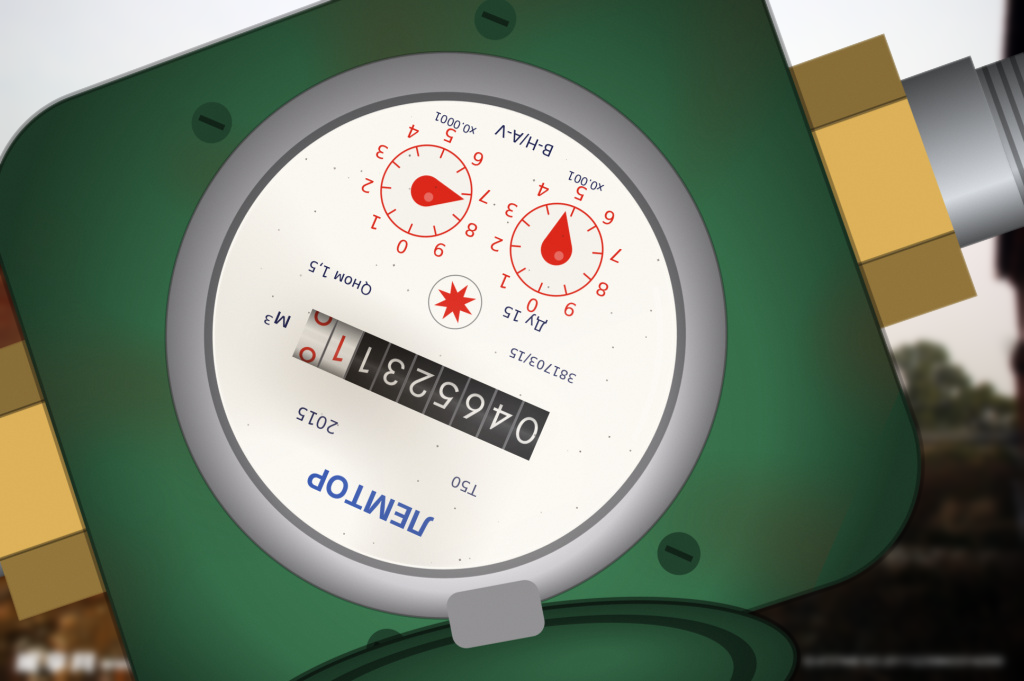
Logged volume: 465231.1847 m³
